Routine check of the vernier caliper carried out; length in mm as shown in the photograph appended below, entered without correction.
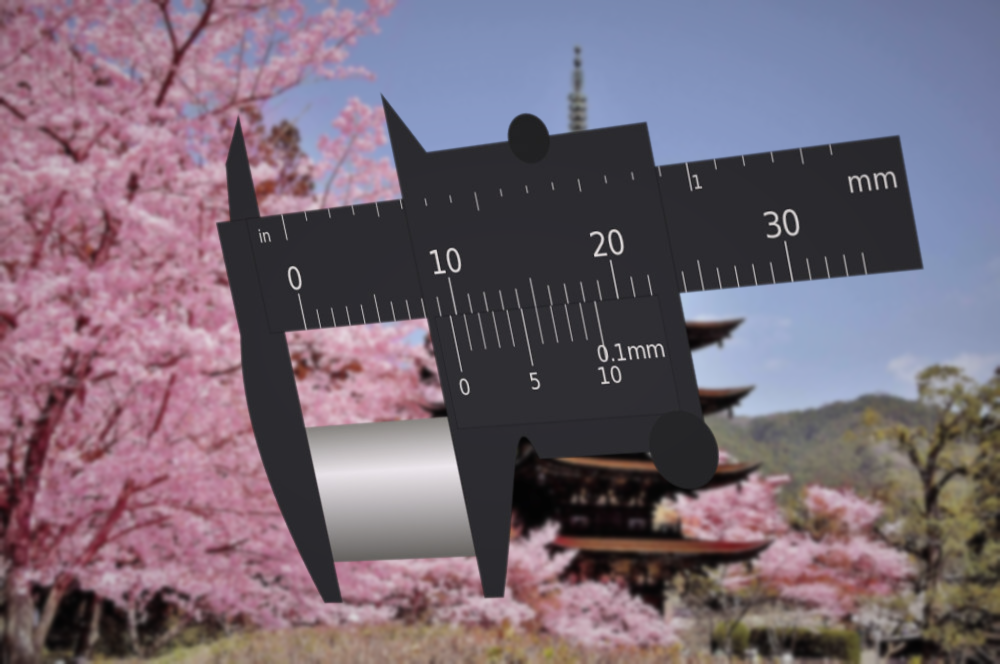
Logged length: 9.6 mm
